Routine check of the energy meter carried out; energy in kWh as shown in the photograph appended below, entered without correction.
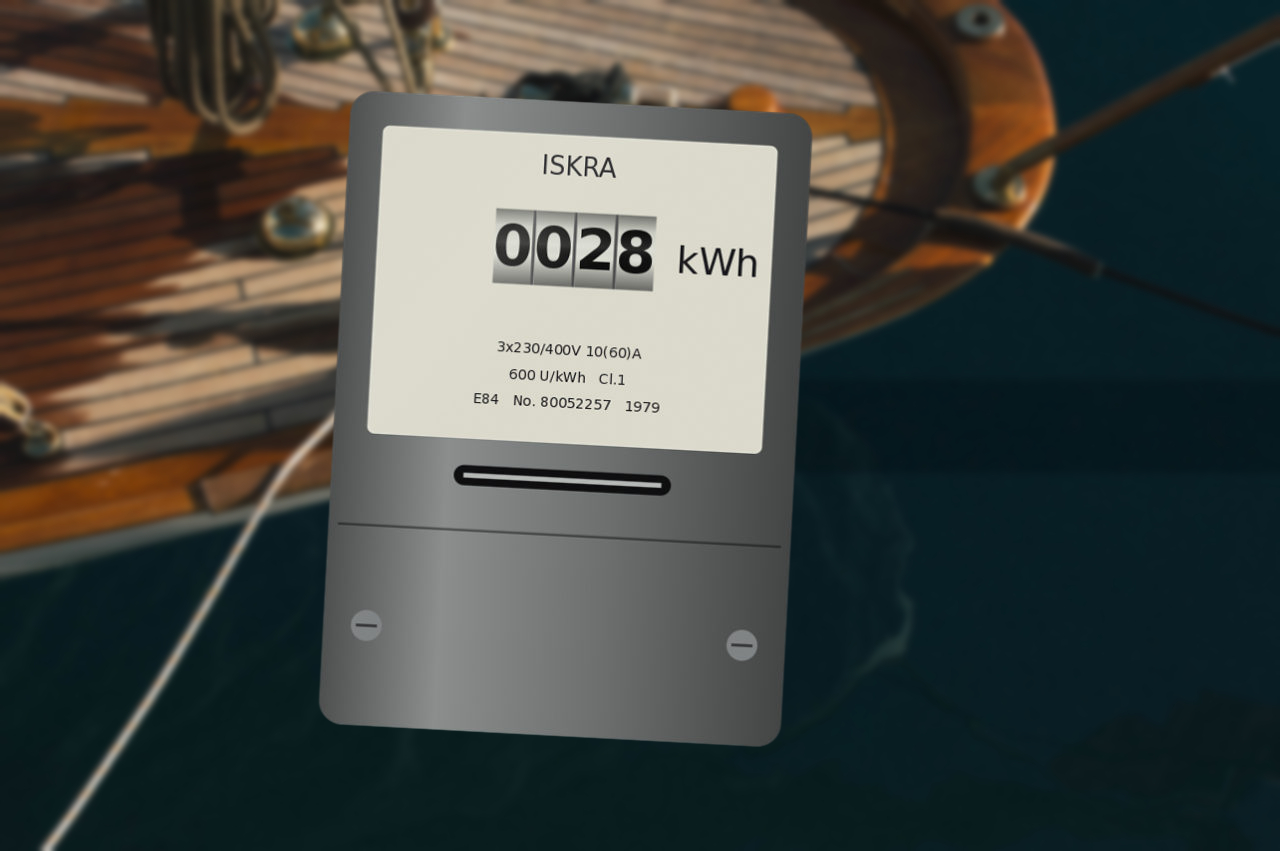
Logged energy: 28 kWh
